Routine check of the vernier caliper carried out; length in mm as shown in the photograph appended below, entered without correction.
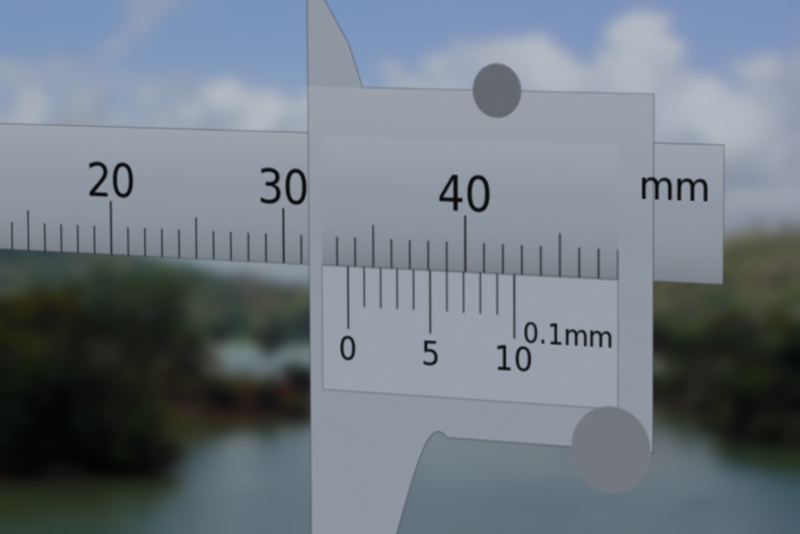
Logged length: 33.6 mm
